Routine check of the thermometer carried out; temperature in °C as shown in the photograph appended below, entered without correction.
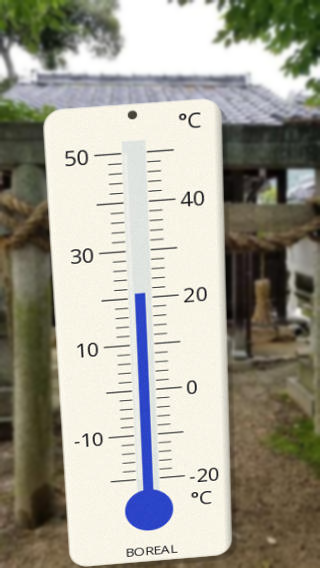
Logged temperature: 21 °C
